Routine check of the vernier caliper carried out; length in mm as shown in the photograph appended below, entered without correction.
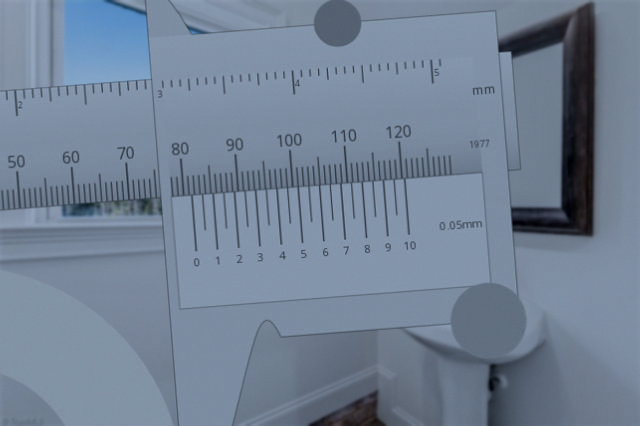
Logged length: 81.5 mm
